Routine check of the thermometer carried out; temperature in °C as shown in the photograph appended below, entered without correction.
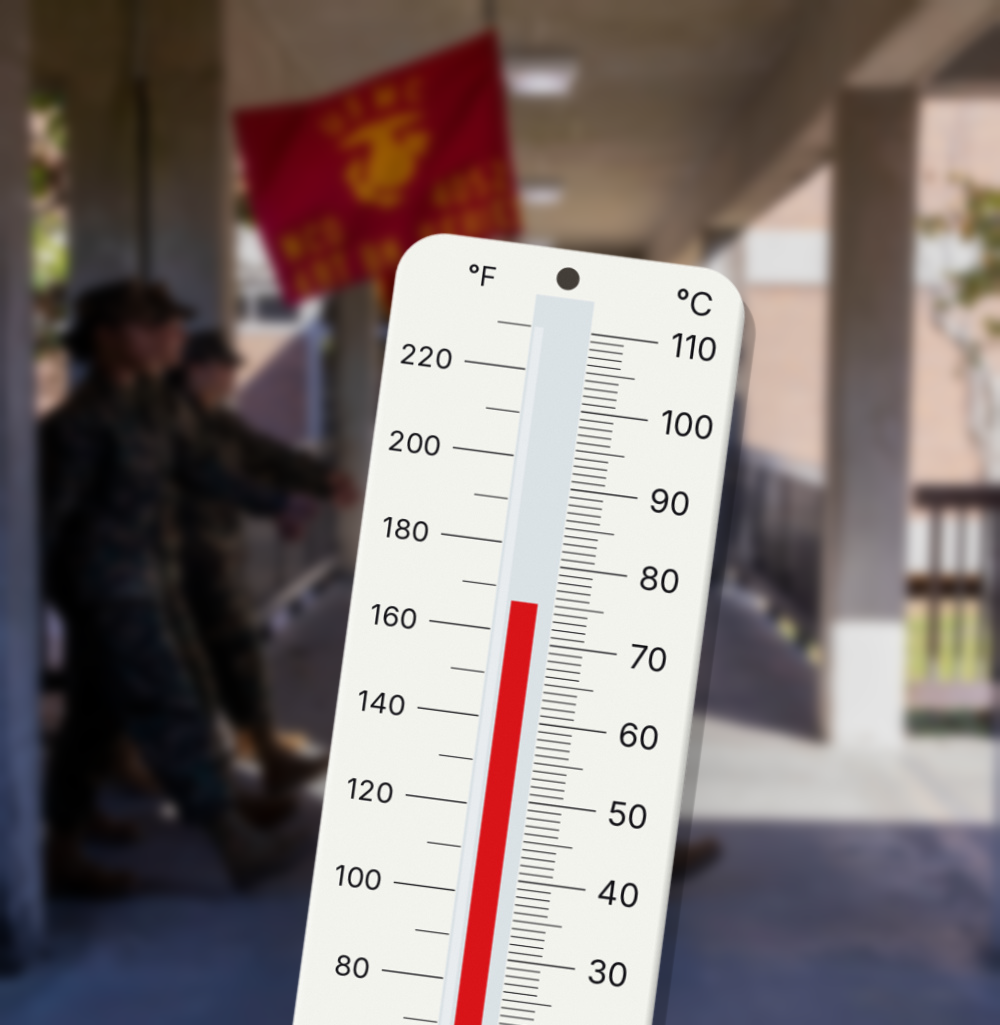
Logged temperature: 75 °C
